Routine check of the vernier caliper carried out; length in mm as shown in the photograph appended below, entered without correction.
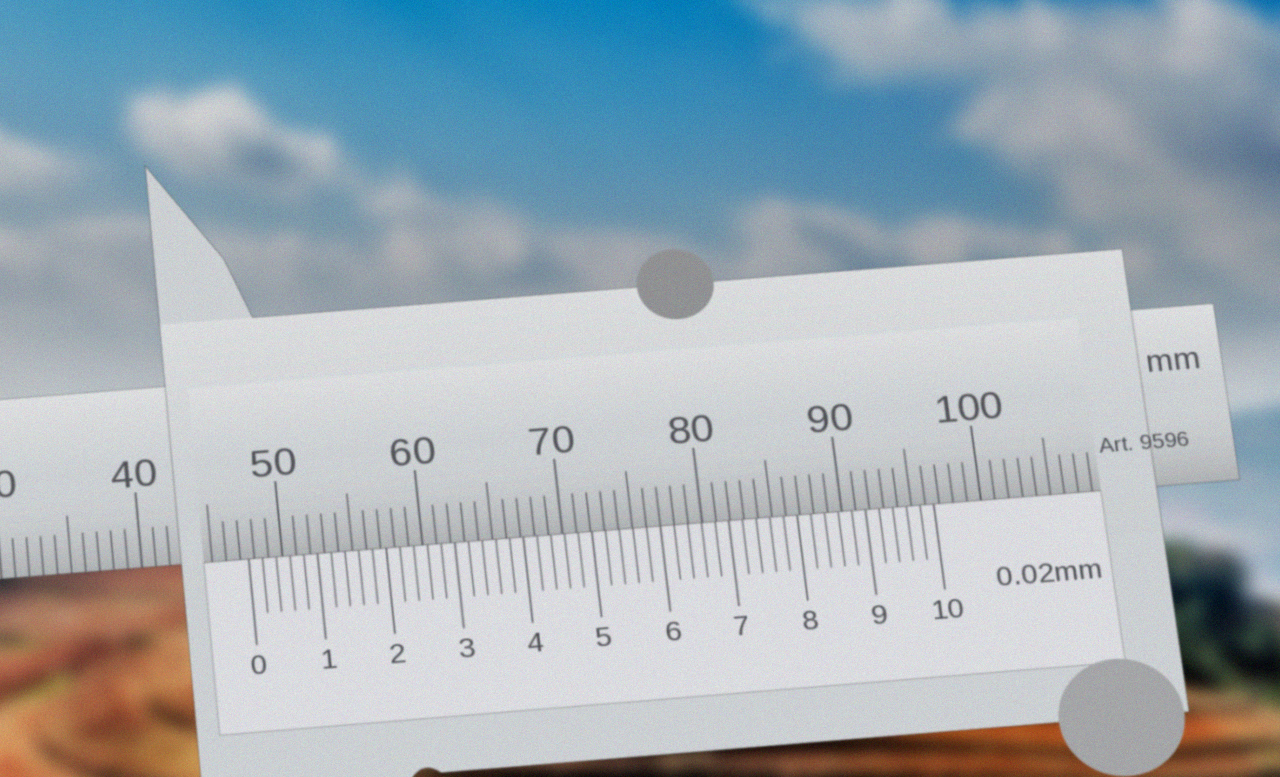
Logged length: 47.6 mm
